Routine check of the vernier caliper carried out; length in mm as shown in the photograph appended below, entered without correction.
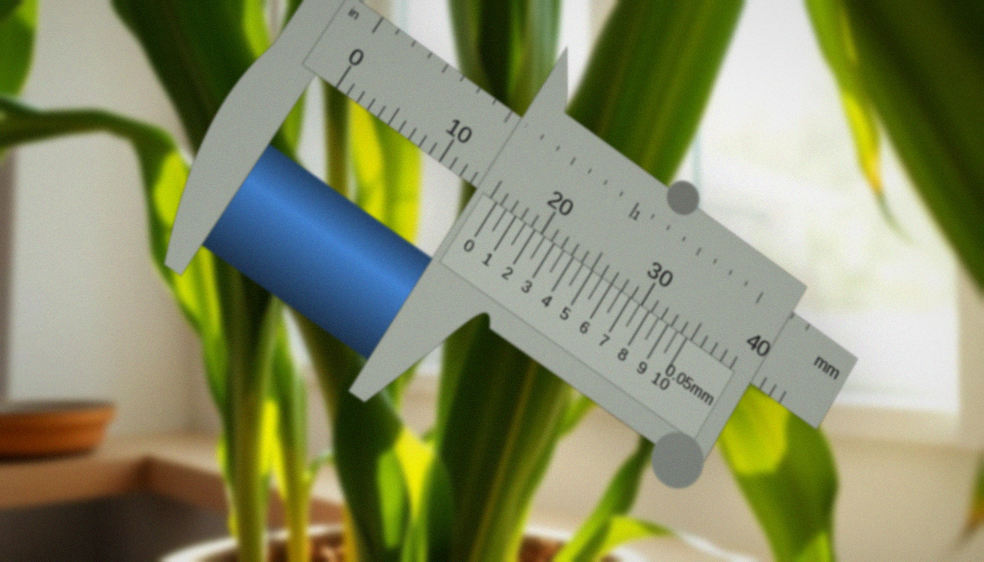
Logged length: 15.6 mm
